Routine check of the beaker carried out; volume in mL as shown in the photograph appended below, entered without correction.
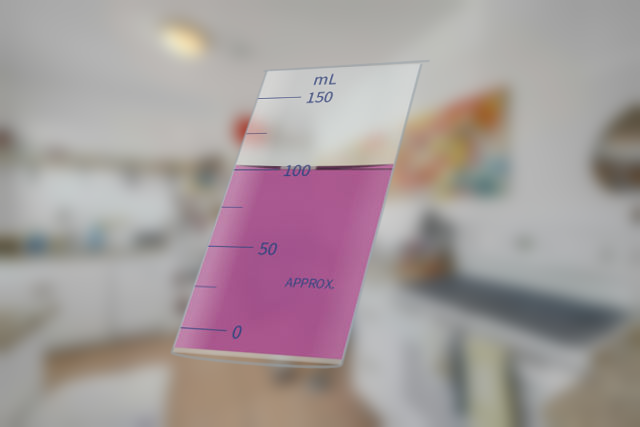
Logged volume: 100 mL
